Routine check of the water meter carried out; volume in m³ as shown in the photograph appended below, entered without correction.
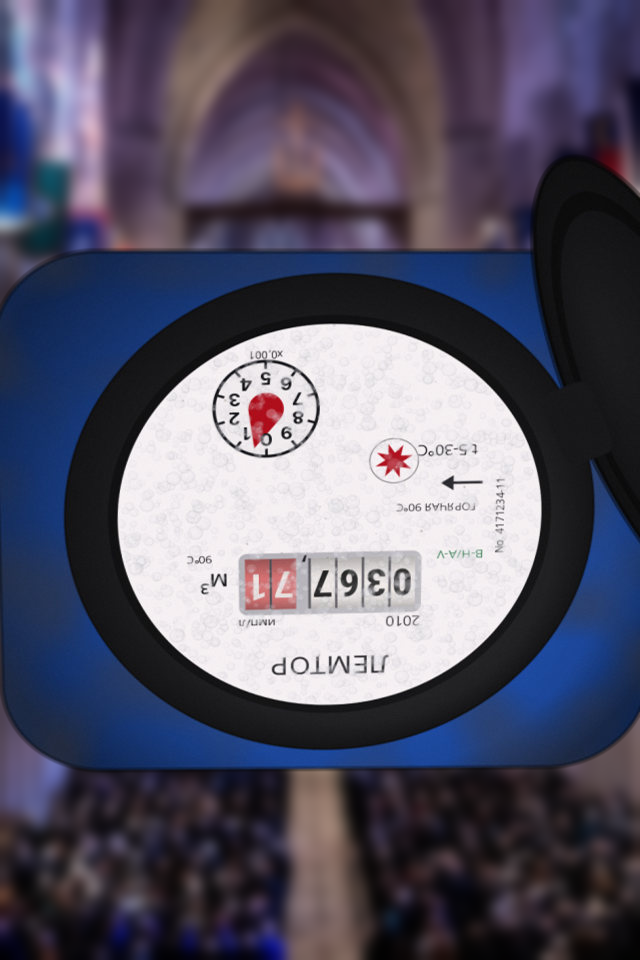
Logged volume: 367.710 m³
